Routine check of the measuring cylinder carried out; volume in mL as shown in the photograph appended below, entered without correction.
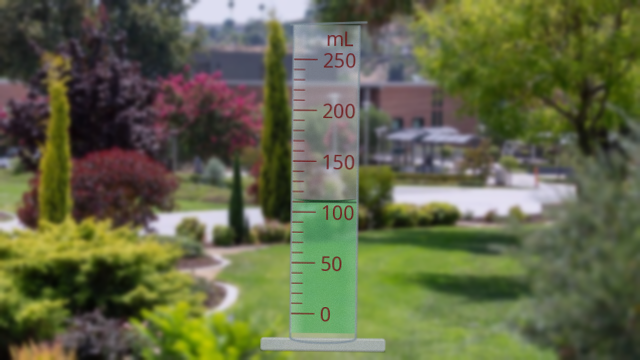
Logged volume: 110 mL
